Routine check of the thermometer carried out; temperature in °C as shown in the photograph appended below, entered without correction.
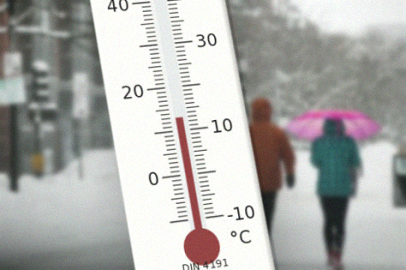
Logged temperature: 13 °C
